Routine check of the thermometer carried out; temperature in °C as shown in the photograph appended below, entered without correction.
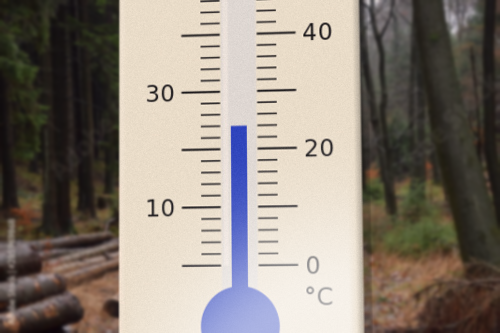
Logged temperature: 24 °C
